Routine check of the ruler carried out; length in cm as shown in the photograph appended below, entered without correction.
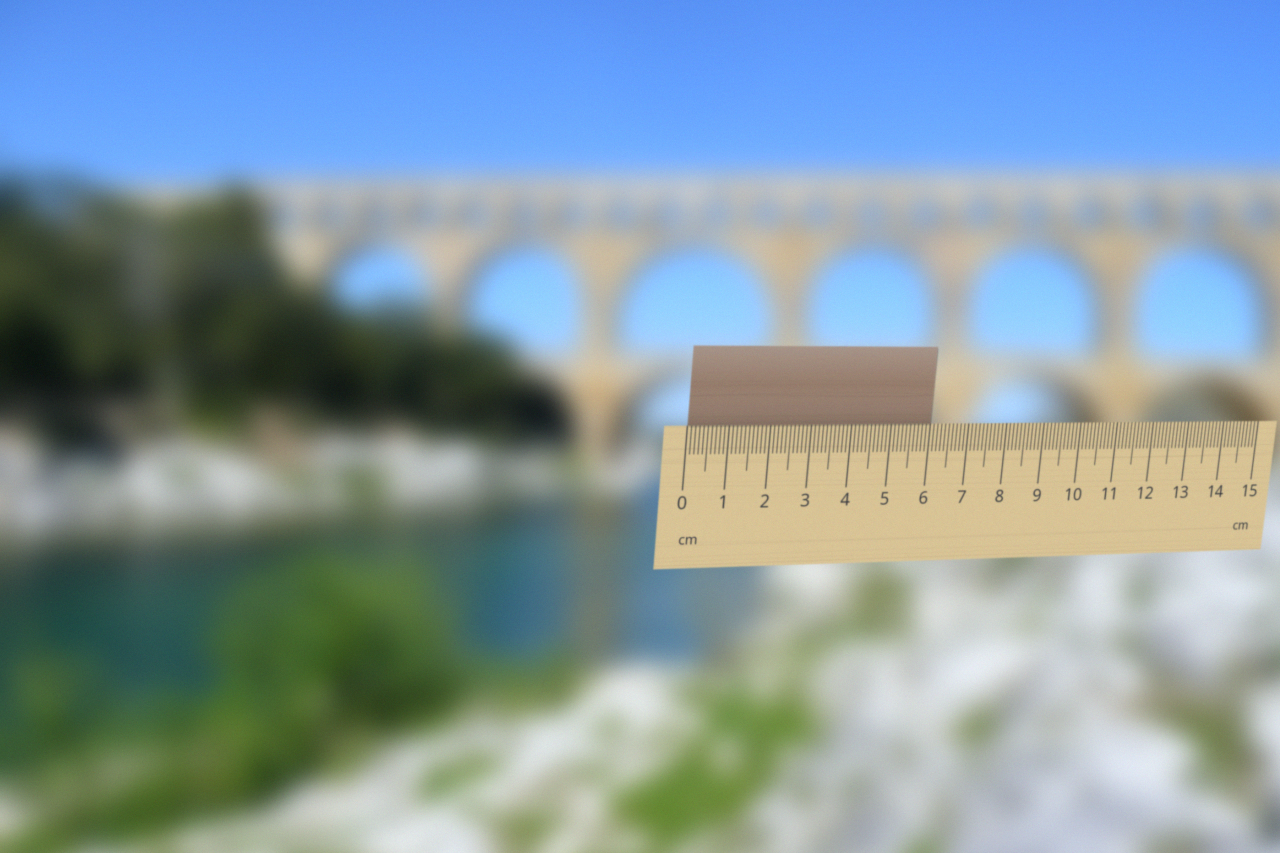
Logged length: 6 cm
